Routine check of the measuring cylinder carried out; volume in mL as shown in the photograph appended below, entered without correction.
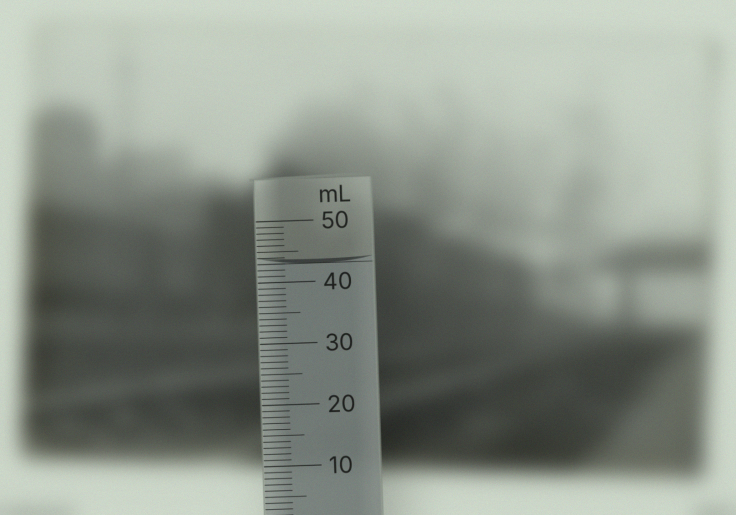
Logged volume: 43 mL
